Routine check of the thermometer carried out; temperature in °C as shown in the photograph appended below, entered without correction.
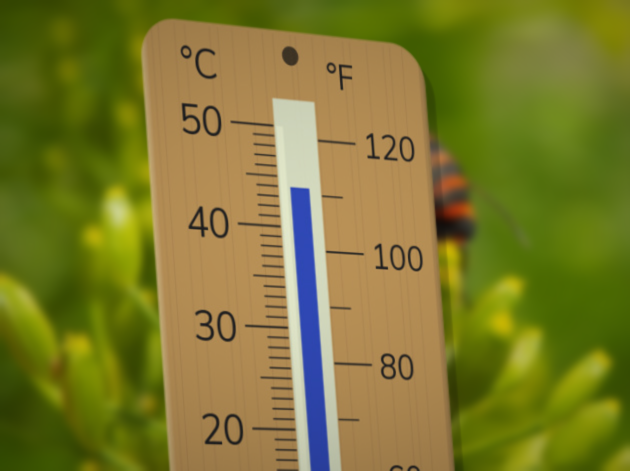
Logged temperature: 44 °C
